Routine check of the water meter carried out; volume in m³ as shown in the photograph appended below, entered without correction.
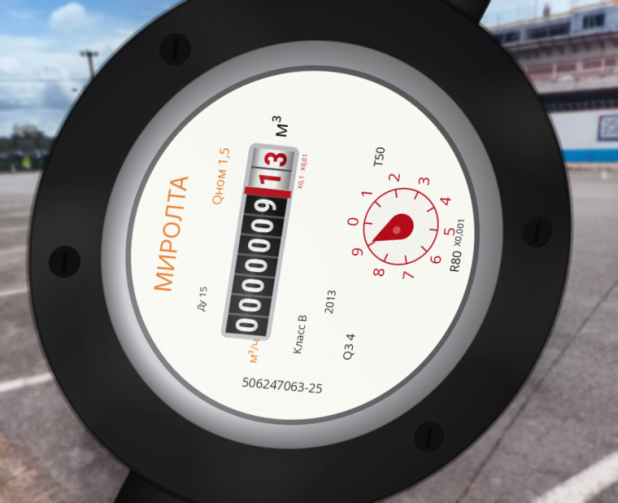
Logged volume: 9.129 m³
